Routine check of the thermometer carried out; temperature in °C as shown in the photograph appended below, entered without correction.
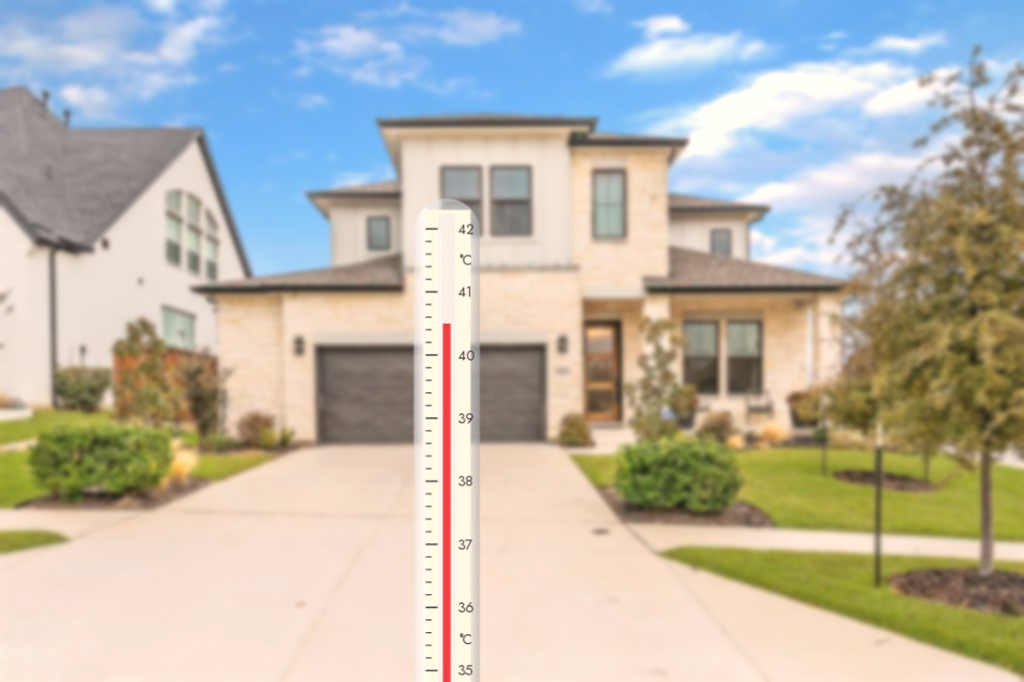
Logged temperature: 40.5 °C
